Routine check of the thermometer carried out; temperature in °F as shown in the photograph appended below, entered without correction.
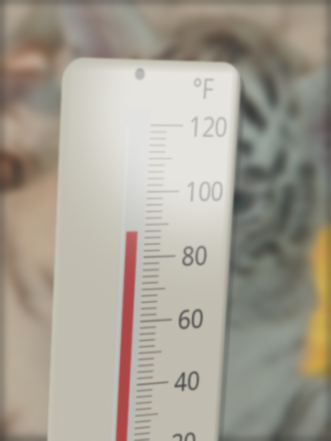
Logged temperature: 88 °F
